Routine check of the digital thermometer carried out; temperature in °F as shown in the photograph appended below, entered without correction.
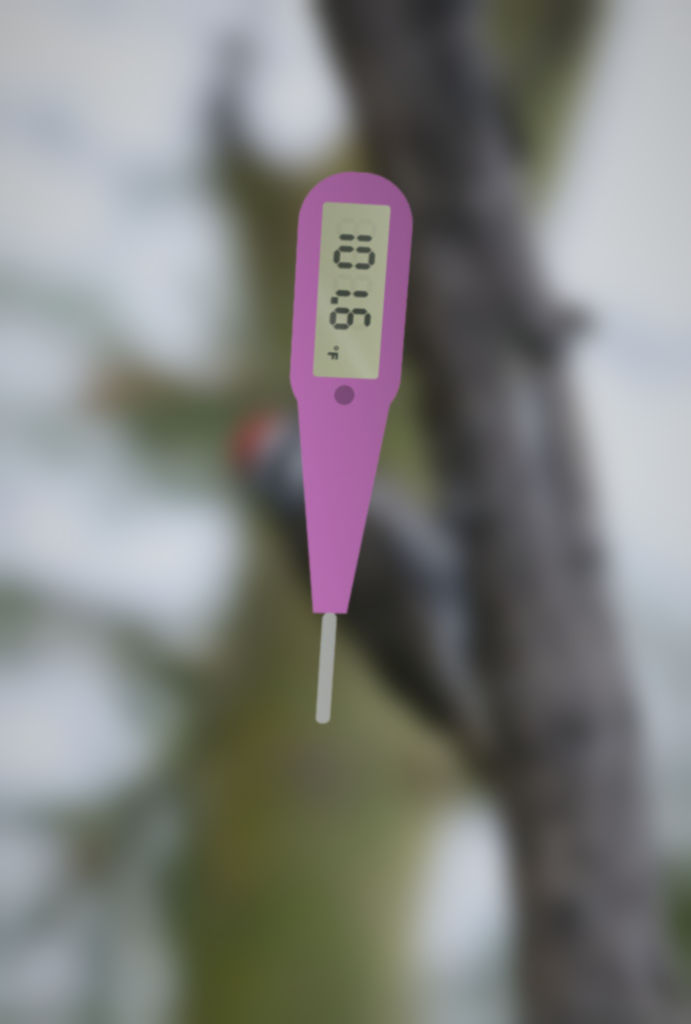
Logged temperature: 101.6 °F
